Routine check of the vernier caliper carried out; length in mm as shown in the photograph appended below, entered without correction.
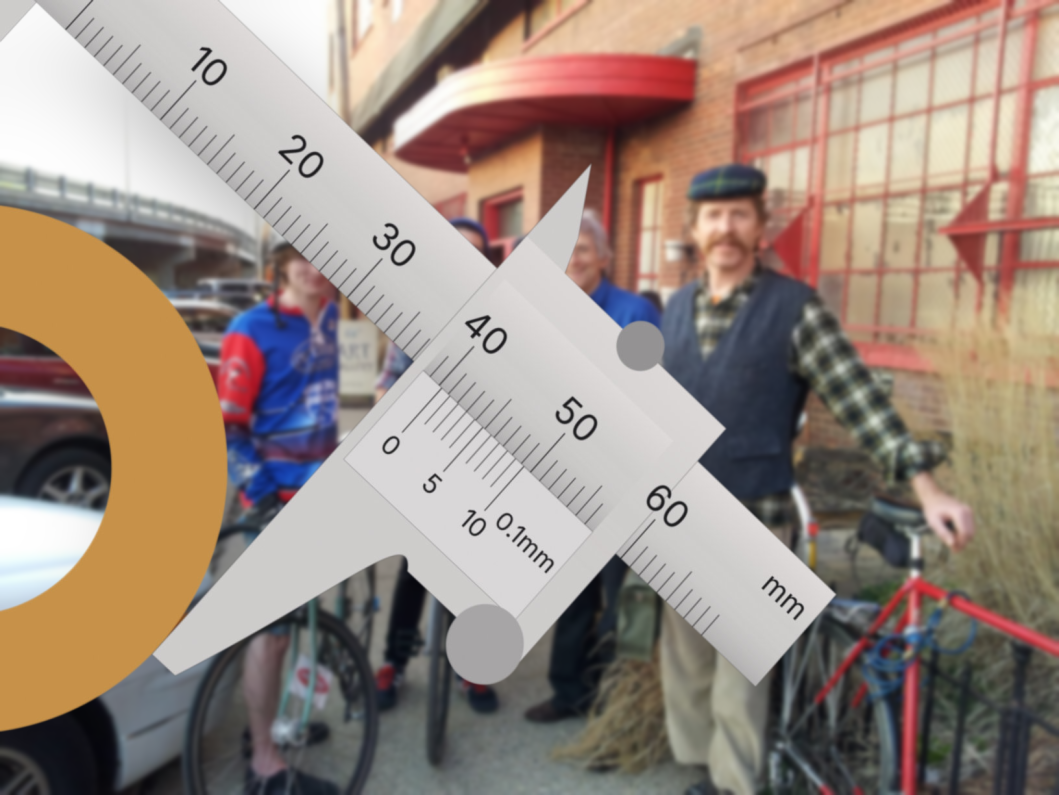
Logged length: 40.3 mm
